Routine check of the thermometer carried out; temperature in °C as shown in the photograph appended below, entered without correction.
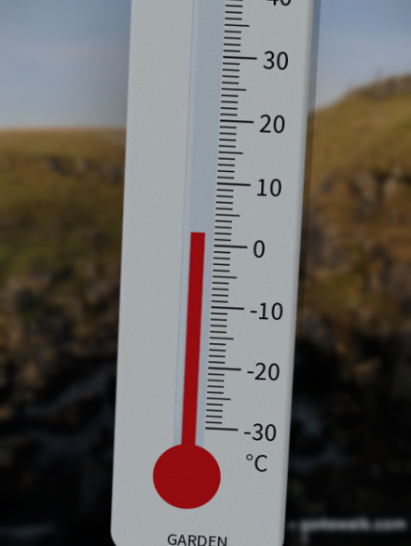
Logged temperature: 2 °C
